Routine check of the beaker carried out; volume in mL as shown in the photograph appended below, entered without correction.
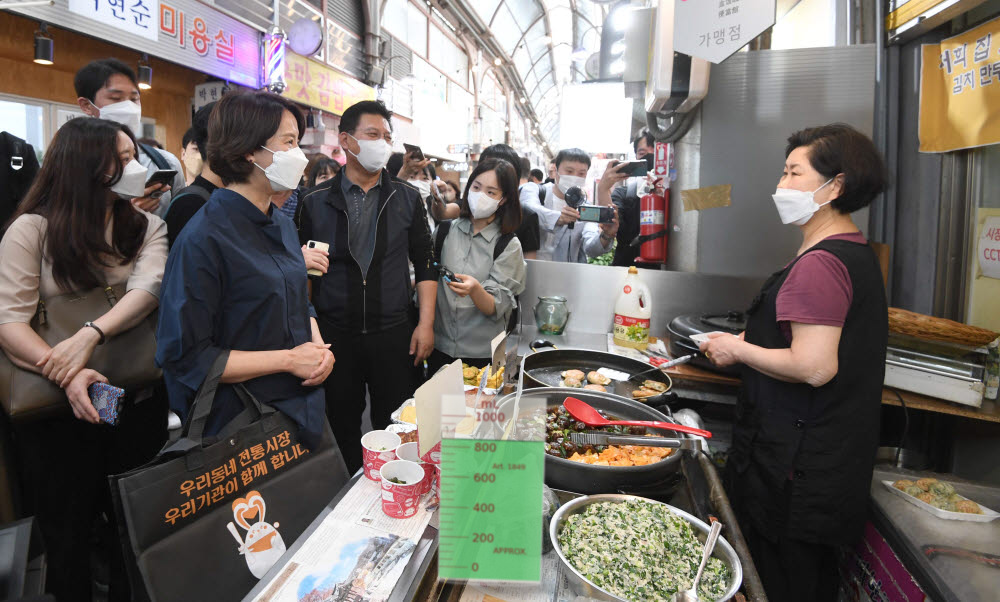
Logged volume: 850 mL
